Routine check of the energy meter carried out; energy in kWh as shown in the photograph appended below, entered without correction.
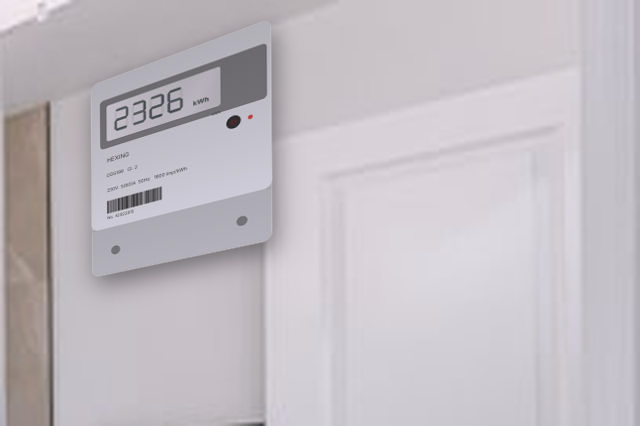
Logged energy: 2326 kWh
